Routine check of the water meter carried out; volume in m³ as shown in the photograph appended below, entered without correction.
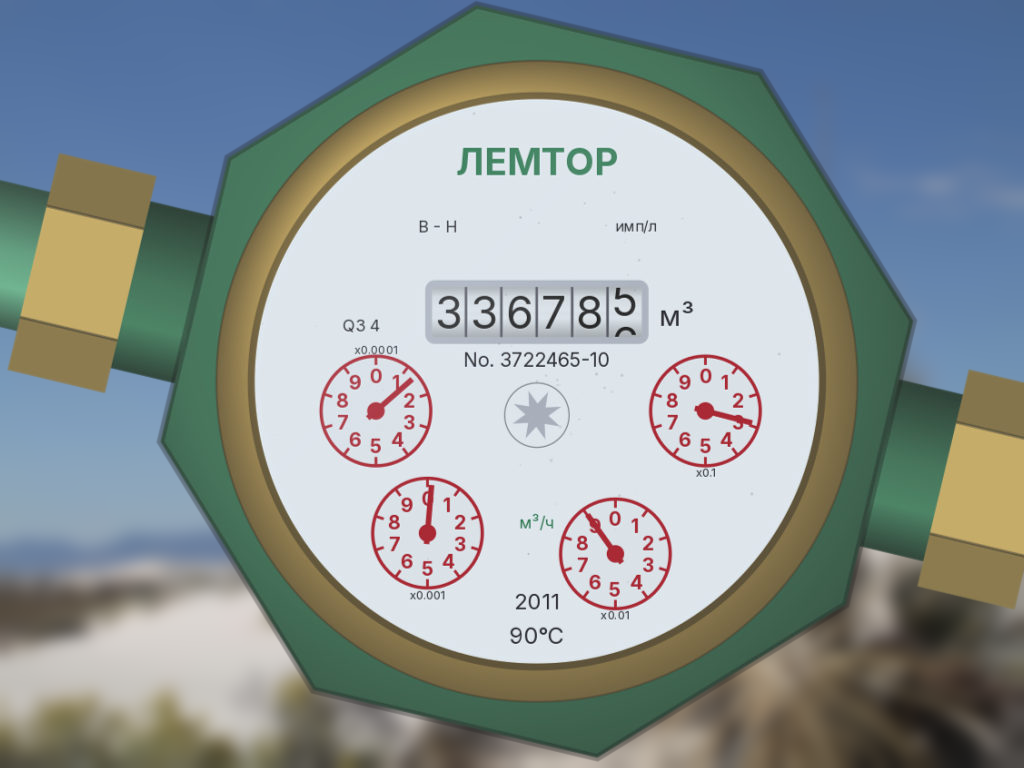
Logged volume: 336785.2901 m³
